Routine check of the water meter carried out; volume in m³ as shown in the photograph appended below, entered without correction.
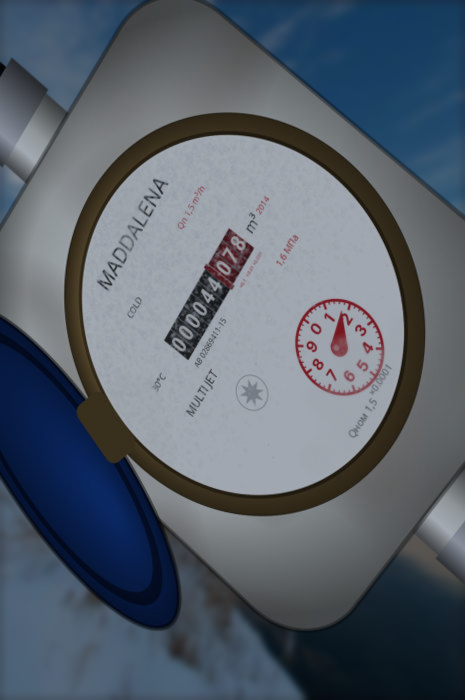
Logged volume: 44.0781 m³
